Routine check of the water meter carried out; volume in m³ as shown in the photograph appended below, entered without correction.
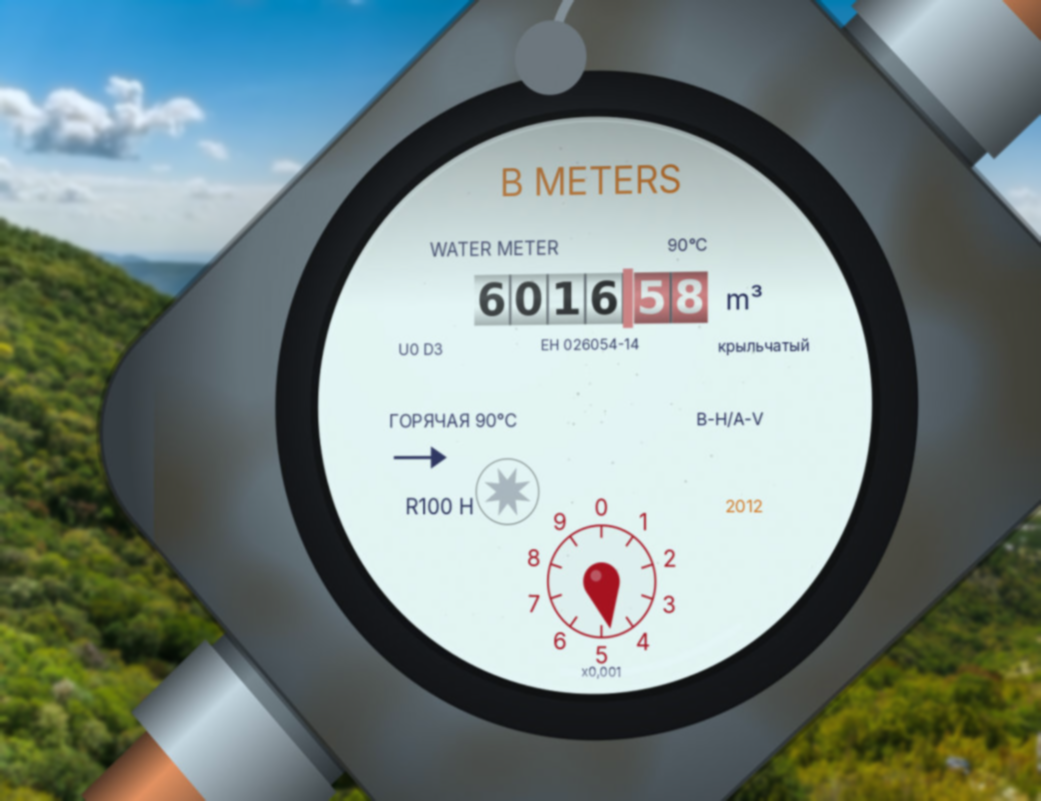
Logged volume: 6016.584 m³
